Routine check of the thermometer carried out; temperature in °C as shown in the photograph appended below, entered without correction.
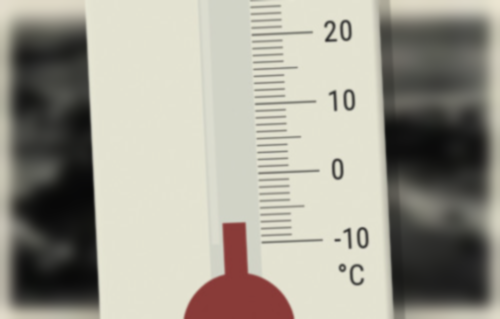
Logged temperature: -7 °C
